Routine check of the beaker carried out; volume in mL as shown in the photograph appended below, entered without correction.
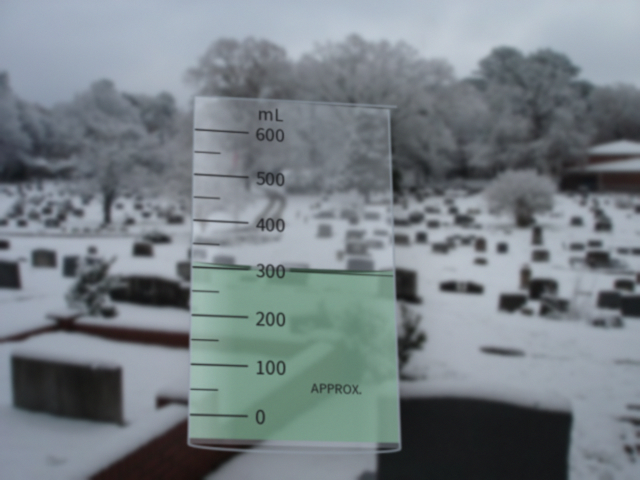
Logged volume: 300 mL
